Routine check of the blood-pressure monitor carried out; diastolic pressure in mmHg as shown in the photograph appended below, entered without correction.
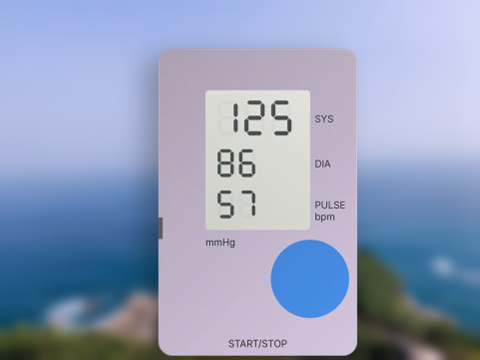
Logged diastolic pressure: 86 mmHg
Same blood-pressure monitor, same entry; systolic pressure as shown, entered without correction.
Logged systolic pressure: 125 mmHg
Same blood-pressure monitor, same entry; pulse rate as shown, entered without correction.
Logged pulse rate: 57 bpm
